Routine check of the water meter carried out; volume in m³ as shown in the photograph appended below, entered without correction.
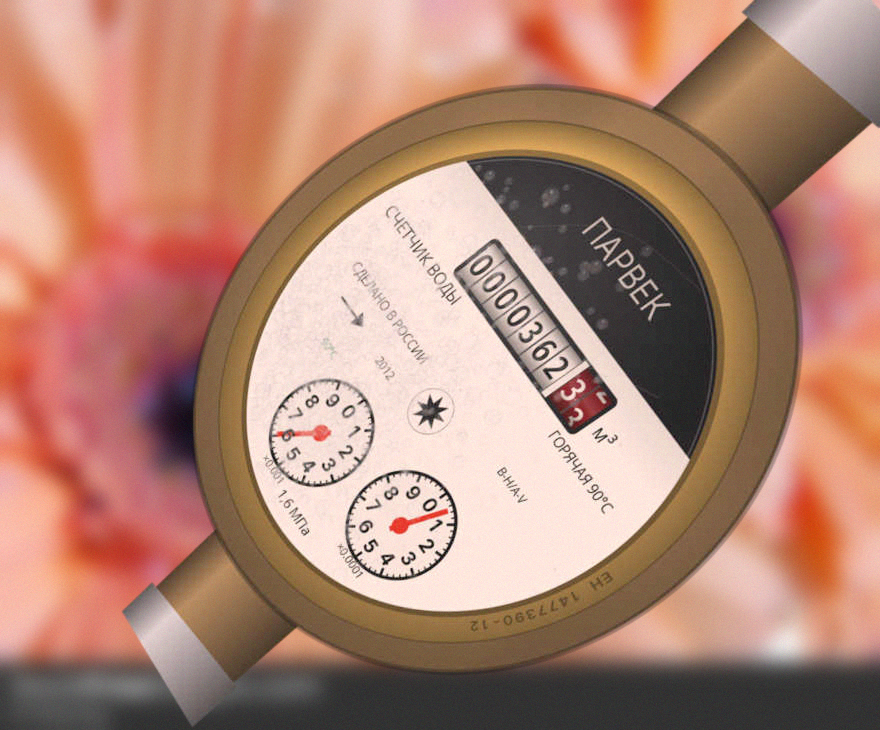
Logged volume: 362.3260 m³
